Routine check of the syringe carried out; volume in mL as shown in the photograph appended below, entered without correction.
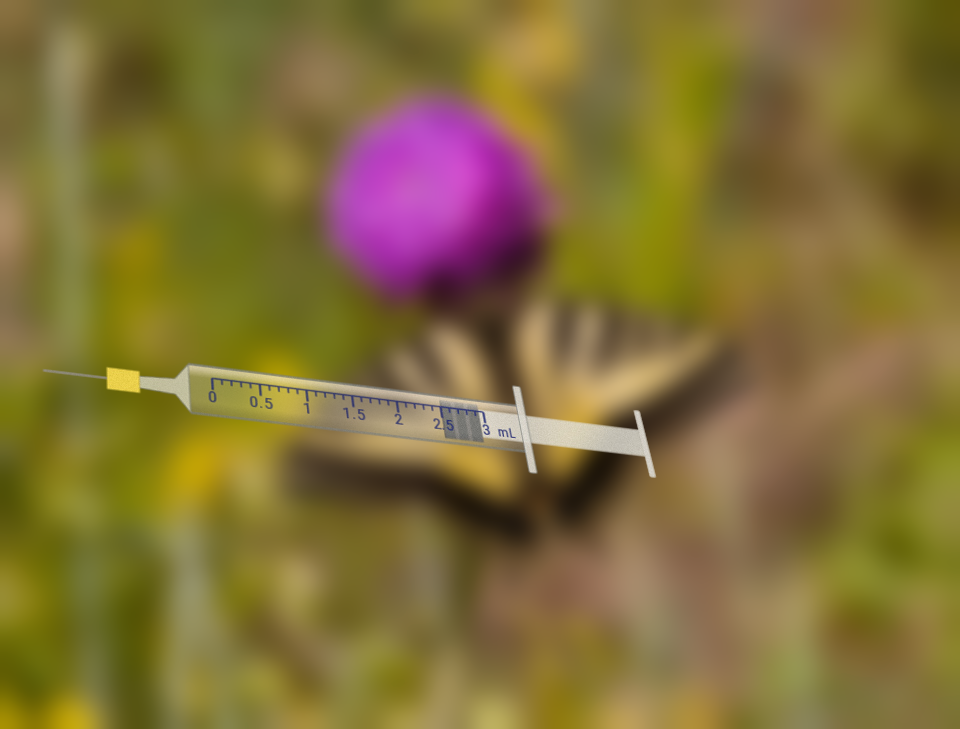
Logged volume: 2.5 mL
